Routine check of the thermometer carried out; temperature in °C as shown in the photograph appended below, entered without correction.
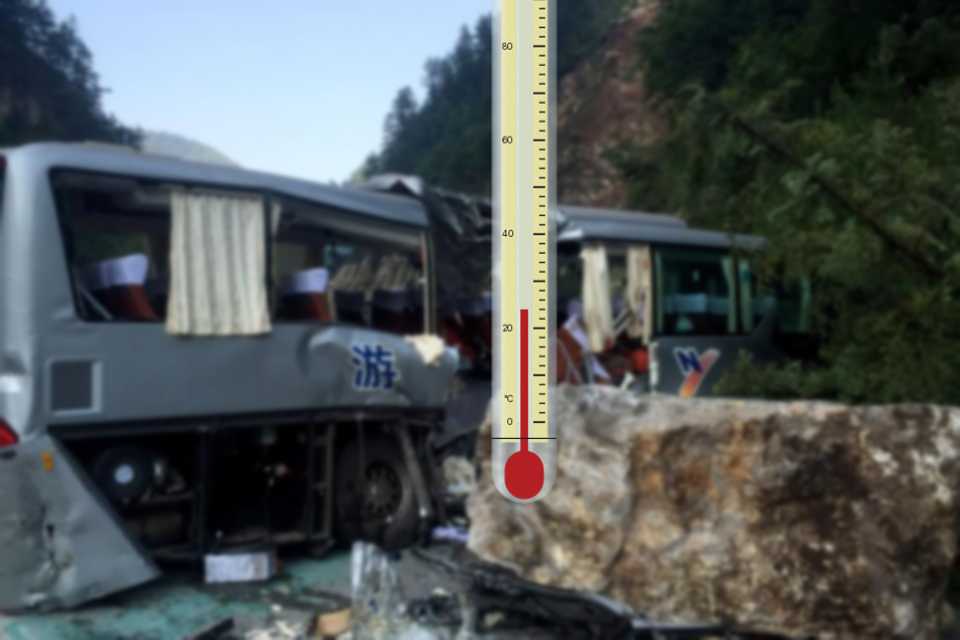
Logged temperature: 24 °C
